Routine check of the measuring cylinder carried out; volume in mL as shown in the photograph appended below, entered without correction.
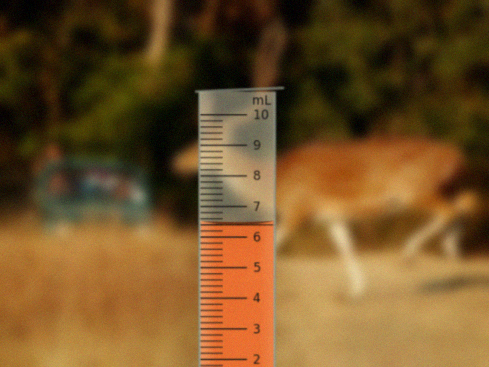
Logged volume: 6.4 mL
